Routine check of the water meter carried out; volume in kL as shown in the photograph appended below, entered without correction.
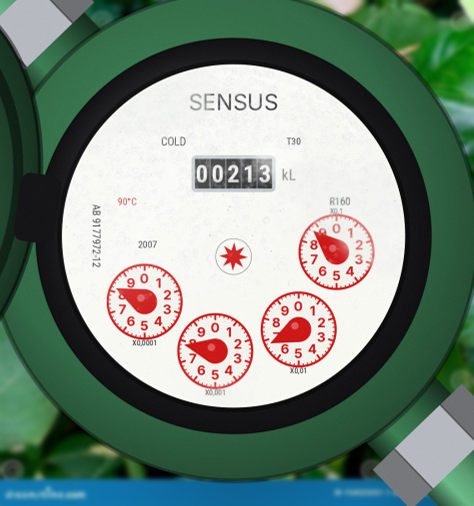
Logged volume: 213.8678 kL
